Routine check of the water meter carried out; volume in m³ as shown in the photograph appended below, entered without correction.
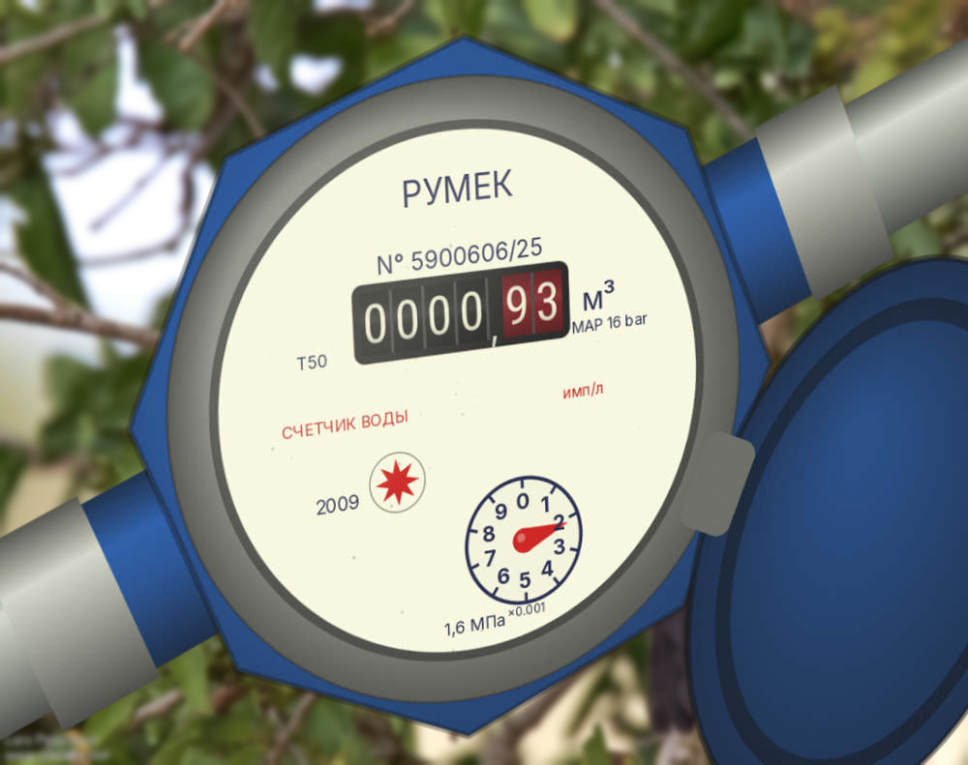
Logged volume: 0.932 m³
